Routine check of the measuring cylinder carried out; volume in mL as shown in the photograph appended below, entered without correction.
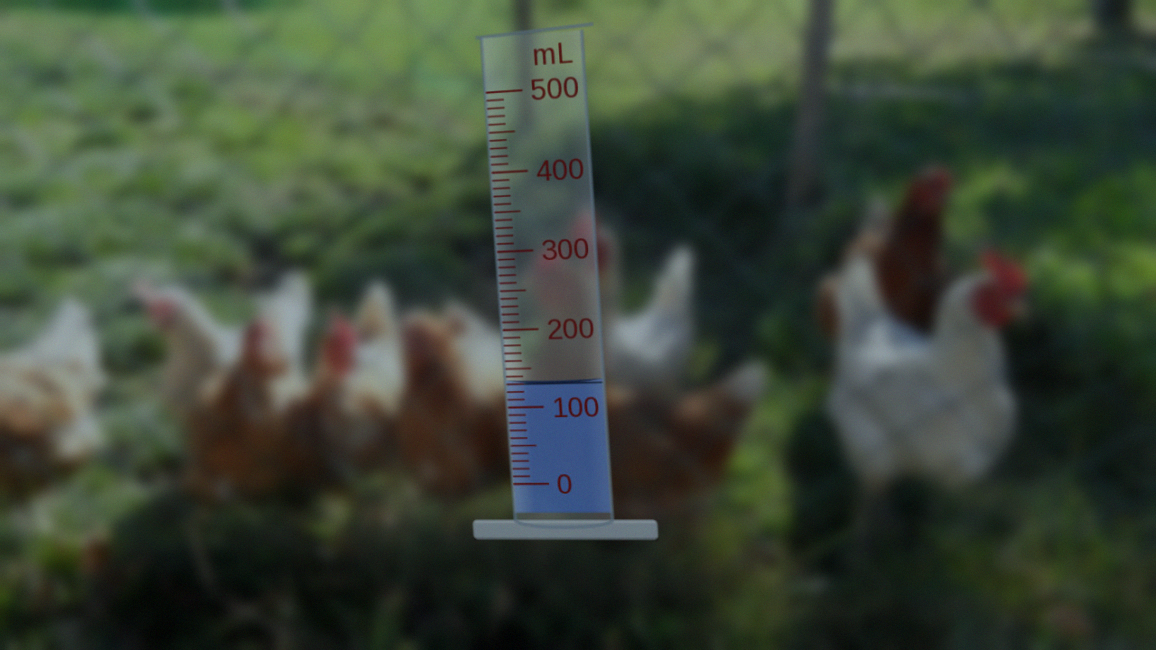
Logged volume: 130 mL
